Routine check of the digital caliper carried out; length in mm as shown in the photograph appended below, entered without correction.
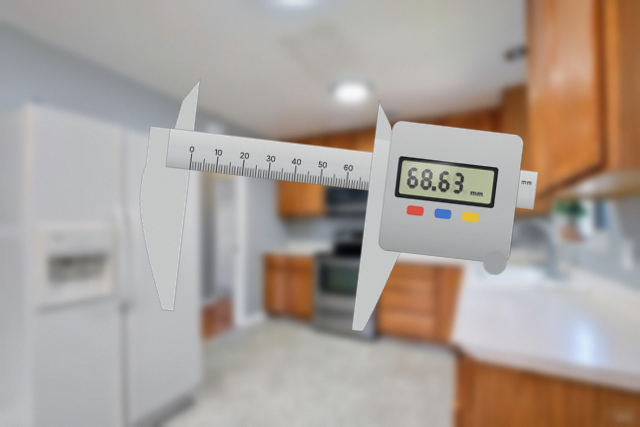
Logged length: 68.63 mm
